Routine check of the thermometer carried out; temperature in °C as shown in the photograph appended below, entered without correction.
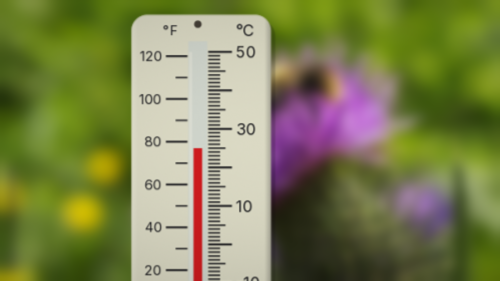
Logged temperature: 25 °C
